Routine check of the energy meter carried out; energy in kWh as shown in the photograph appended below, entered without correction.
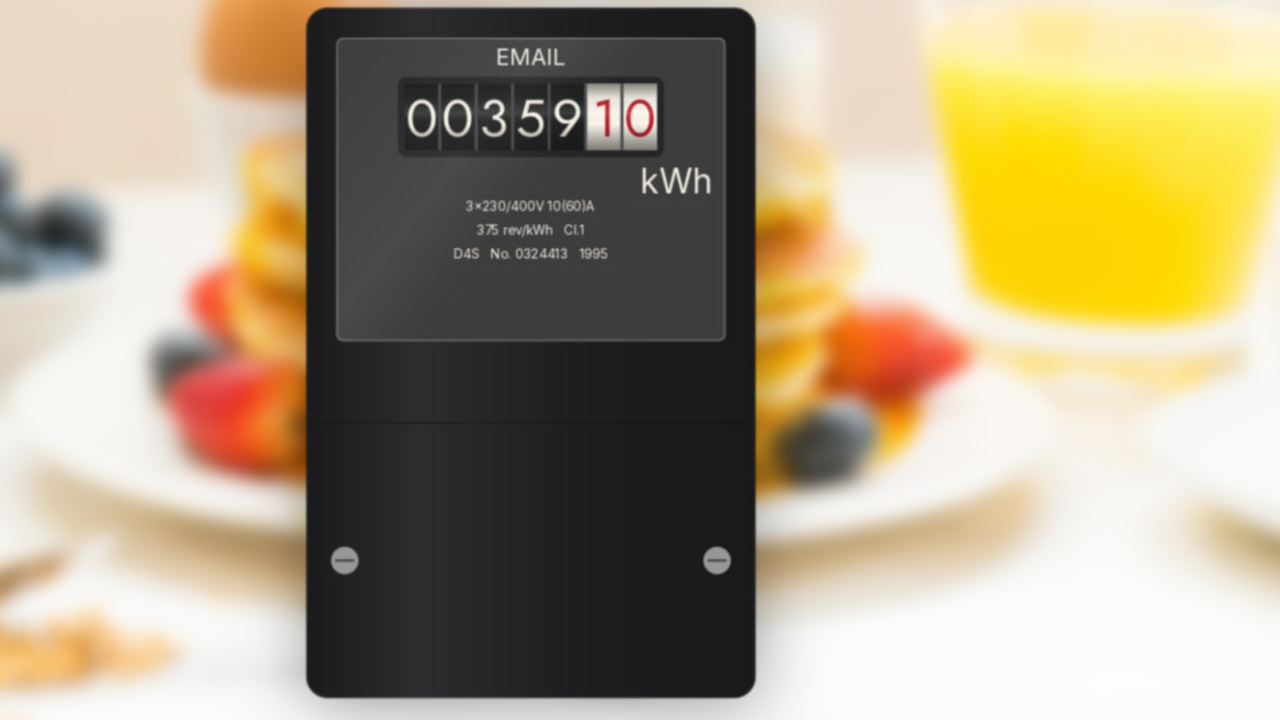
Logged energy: 359.10 kWh
